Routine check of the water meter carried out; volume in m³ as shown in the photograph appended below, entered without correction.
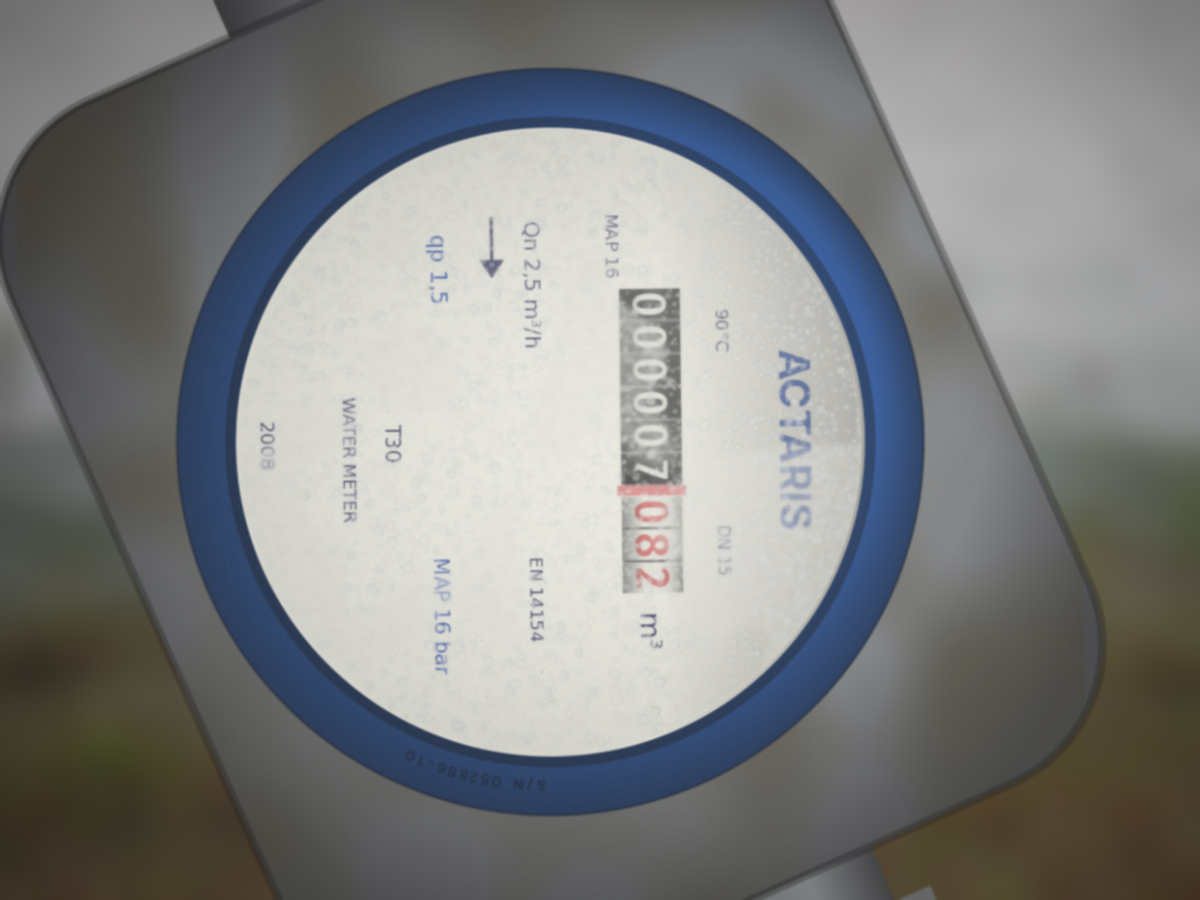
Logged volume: 7.082 m³
